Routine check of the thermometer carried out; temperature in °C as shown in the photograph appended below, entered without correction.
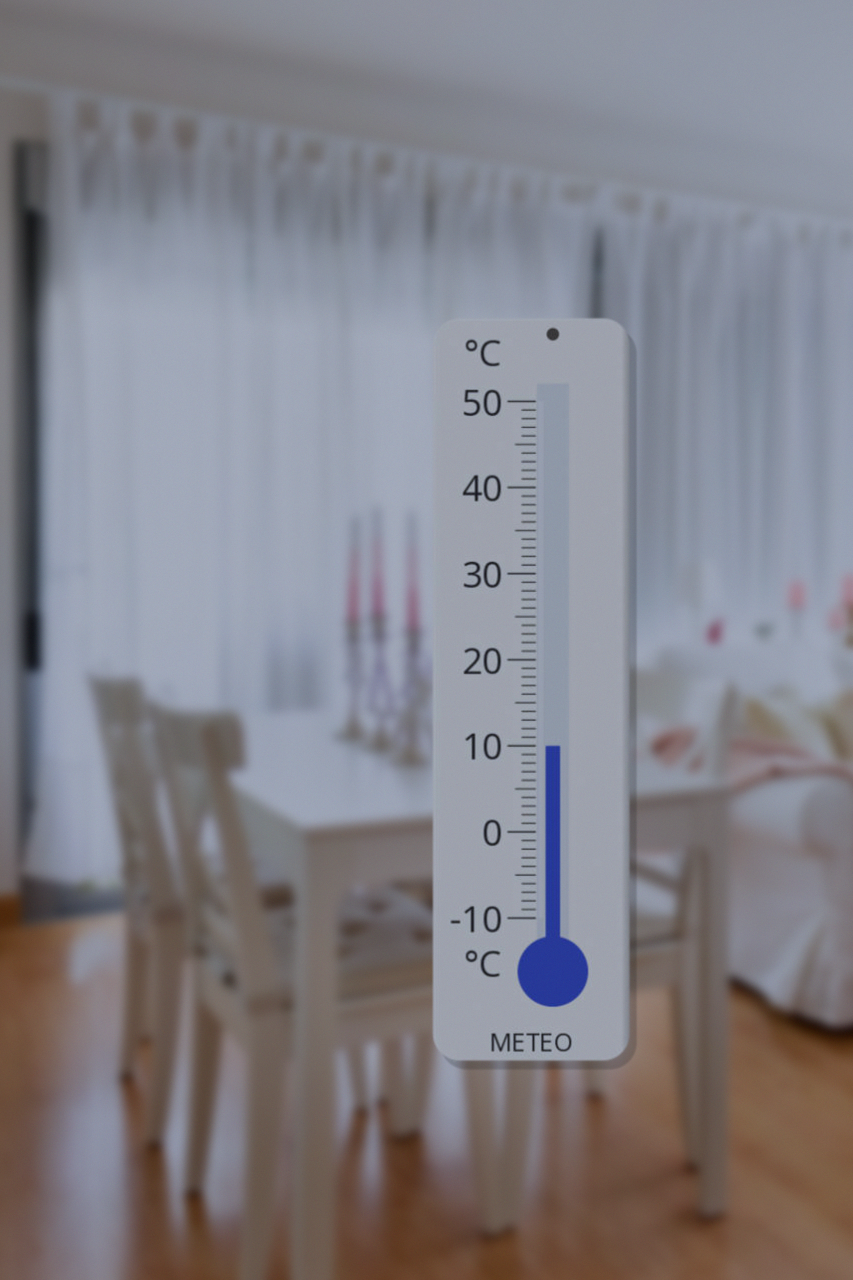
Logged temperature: 10 °C
